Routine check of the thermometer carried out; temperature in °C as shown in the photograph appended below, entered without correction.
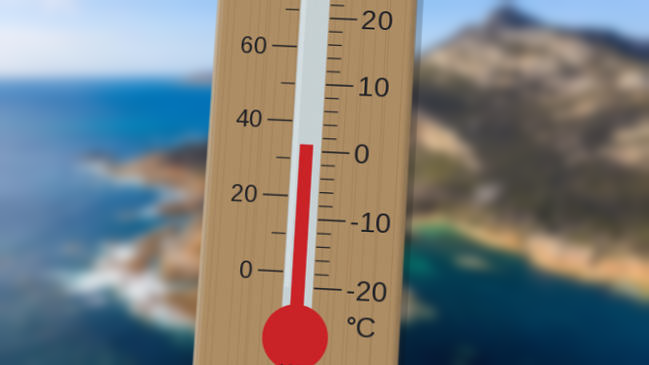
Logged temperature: 1 °C
